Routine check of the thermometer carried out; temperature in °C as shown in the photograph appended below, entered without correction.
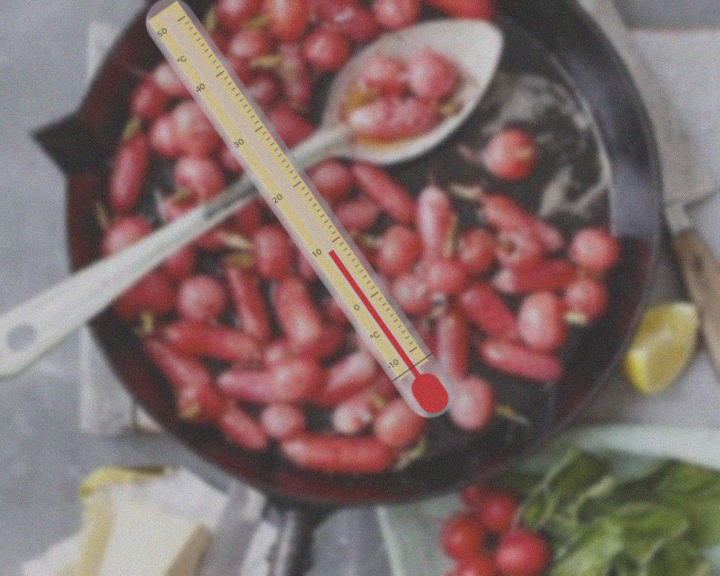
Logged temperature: 9 °C
